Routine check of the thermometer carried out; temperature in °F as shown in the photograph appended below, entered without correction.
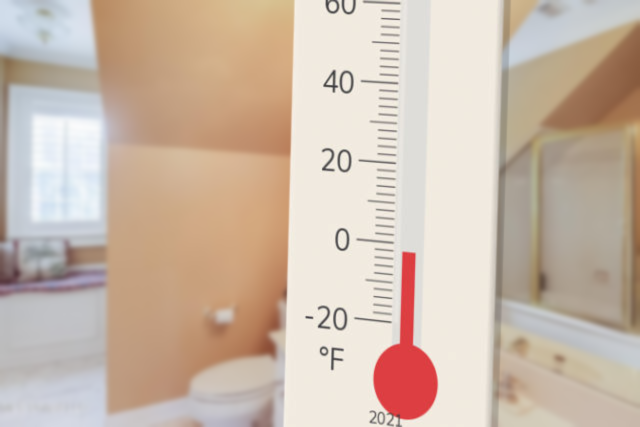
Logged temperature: -2 °F
